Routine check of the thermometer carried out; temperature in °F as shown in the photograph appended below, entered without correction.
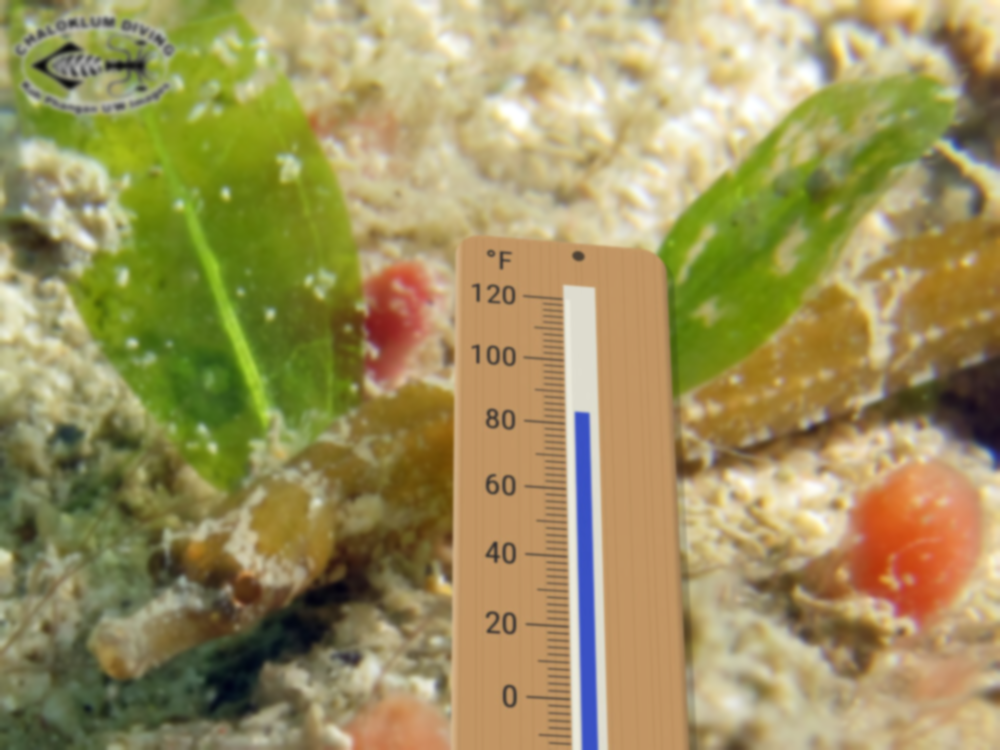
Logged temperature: 84 °F
